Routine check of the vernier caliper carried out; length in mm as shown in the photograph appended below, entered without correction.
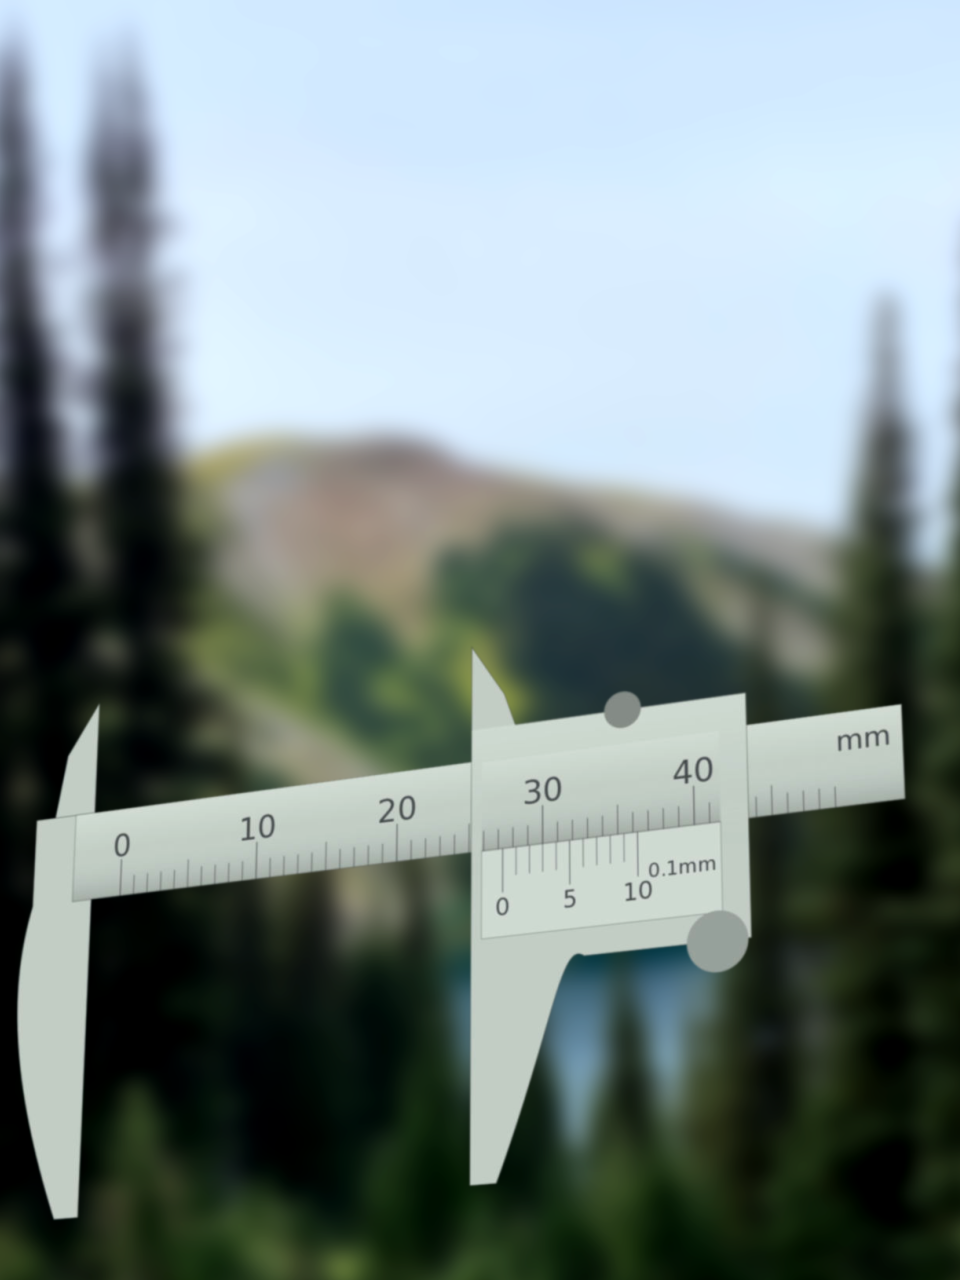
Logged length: 27.3 mm
